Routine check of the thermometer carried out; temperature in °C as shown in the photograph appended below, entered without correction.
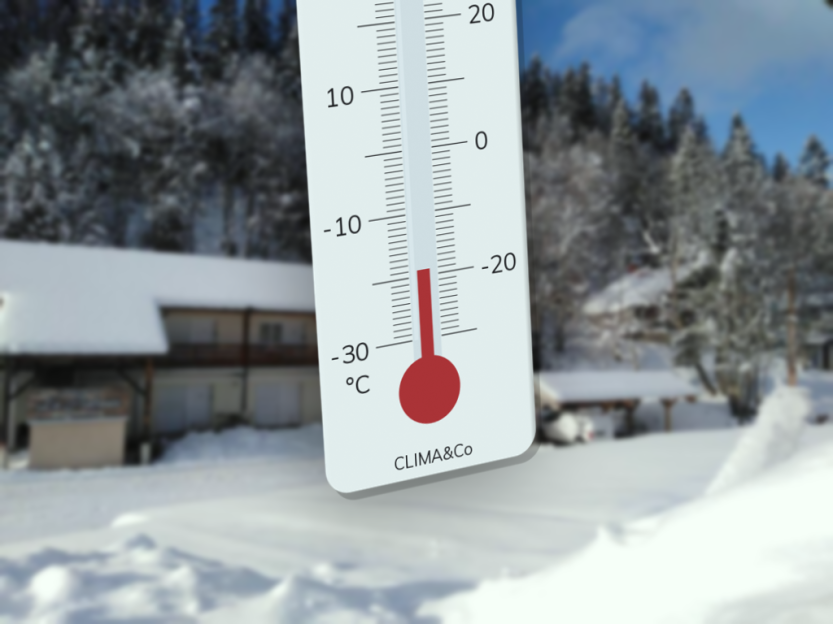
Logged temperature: -19 °C
